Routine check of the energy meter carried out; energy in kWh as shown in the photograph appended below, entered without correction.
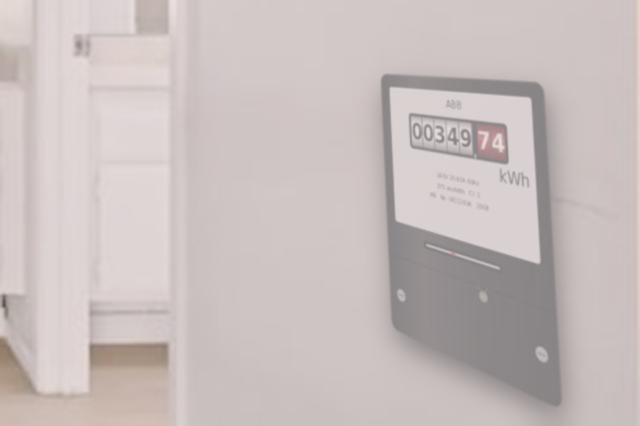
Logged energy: 349.74 kWh
